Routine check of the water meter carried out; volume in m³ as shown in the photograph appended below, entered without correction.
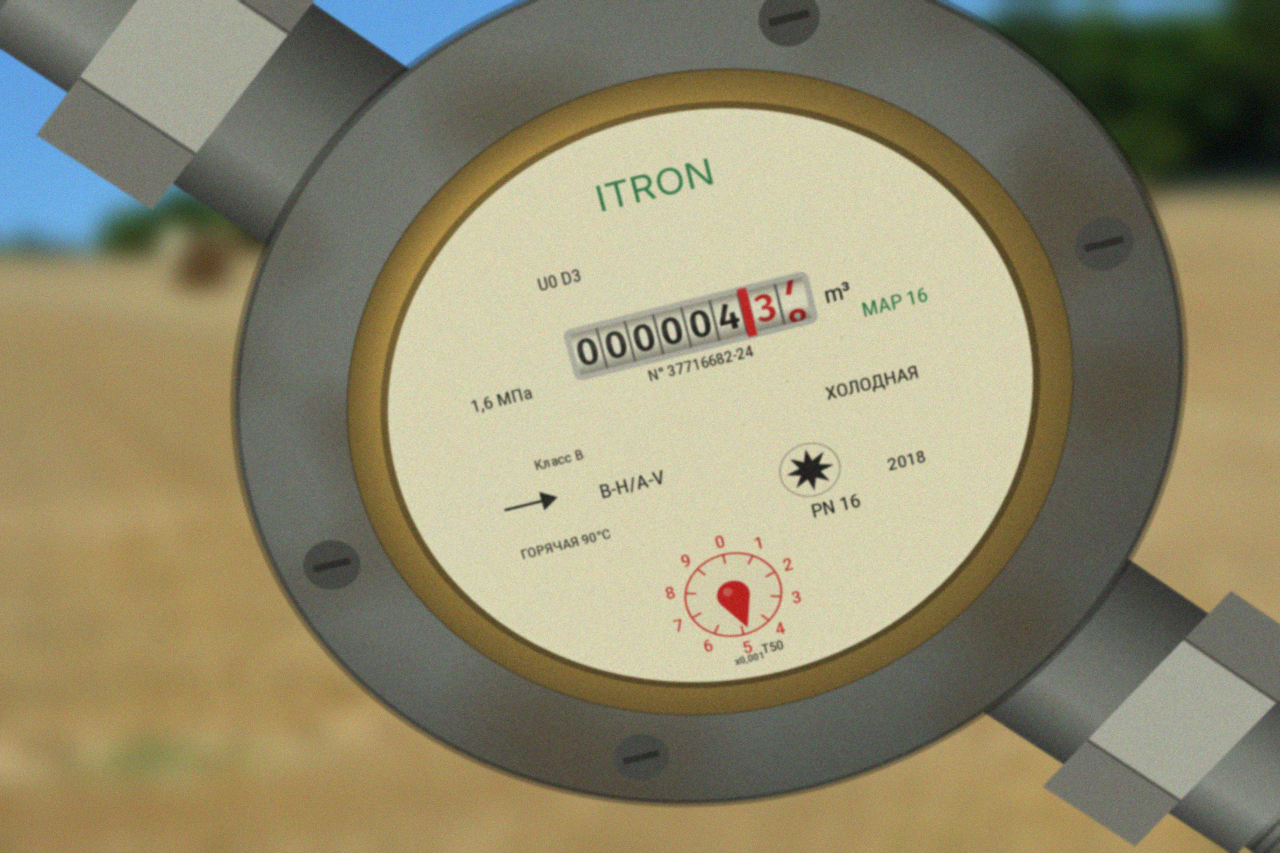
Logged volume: 4.374 m³
